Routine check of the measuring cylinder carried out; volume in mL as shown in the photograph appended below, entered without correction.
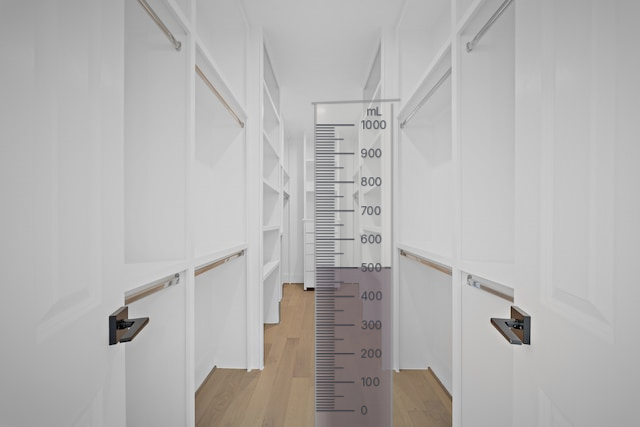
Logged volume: 500 mL
